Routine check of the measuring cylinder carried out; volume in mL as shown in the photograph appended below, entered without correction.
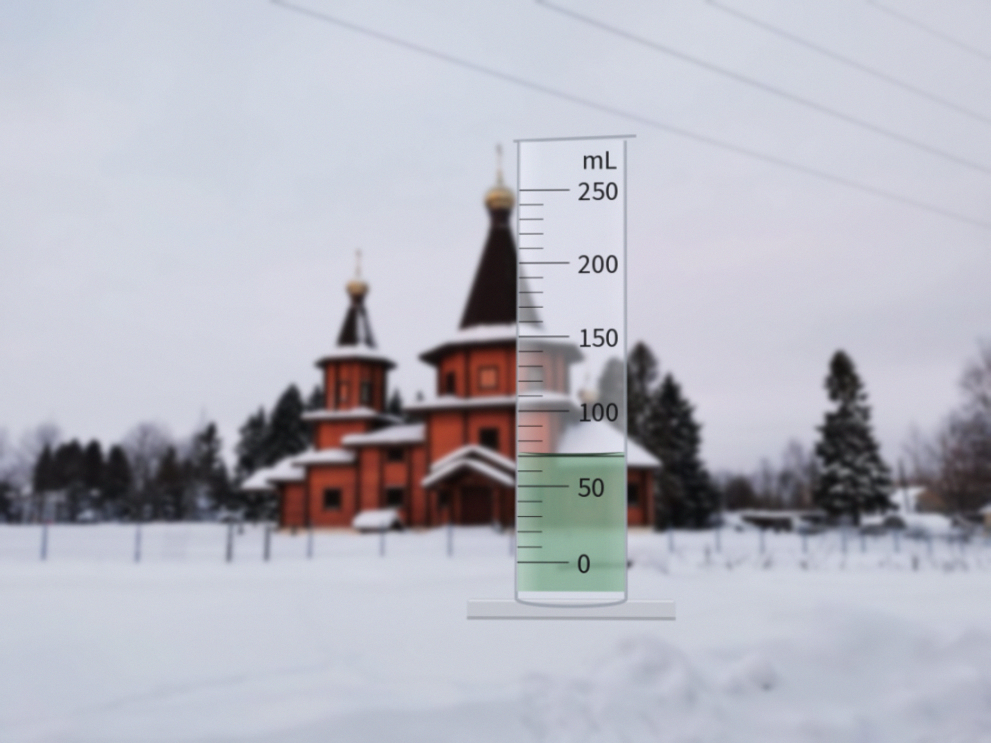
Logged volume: 70 mL
